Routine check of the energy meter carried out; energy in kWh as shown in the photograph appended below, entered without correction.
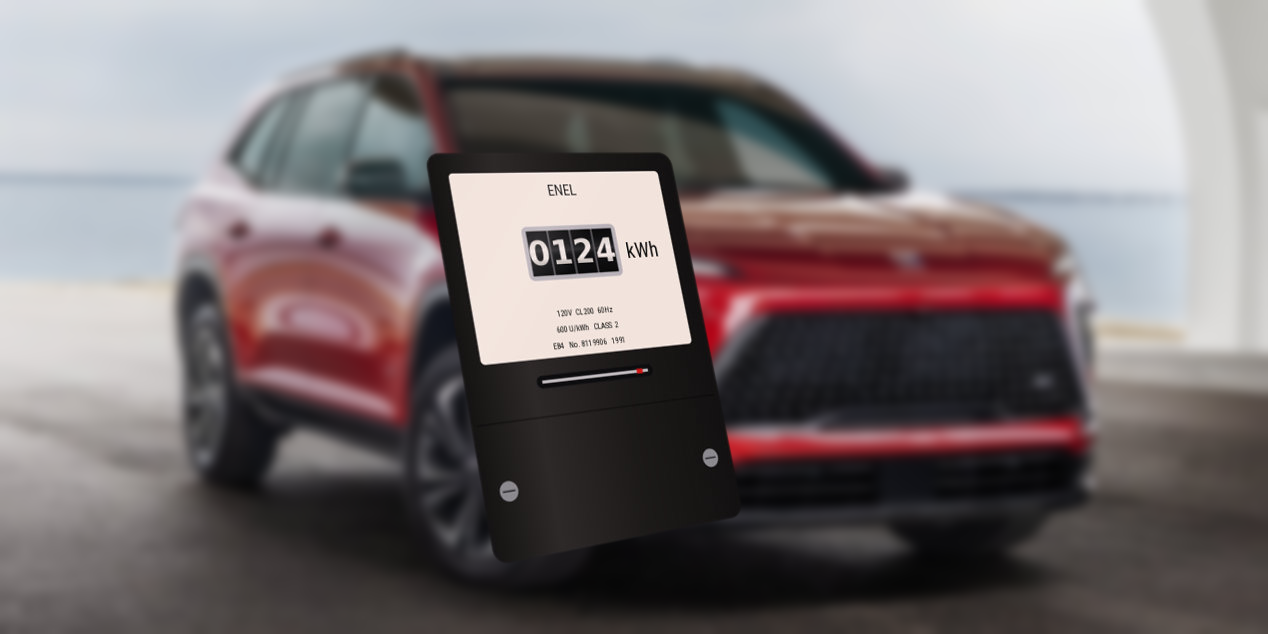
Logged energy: 124 kWh
